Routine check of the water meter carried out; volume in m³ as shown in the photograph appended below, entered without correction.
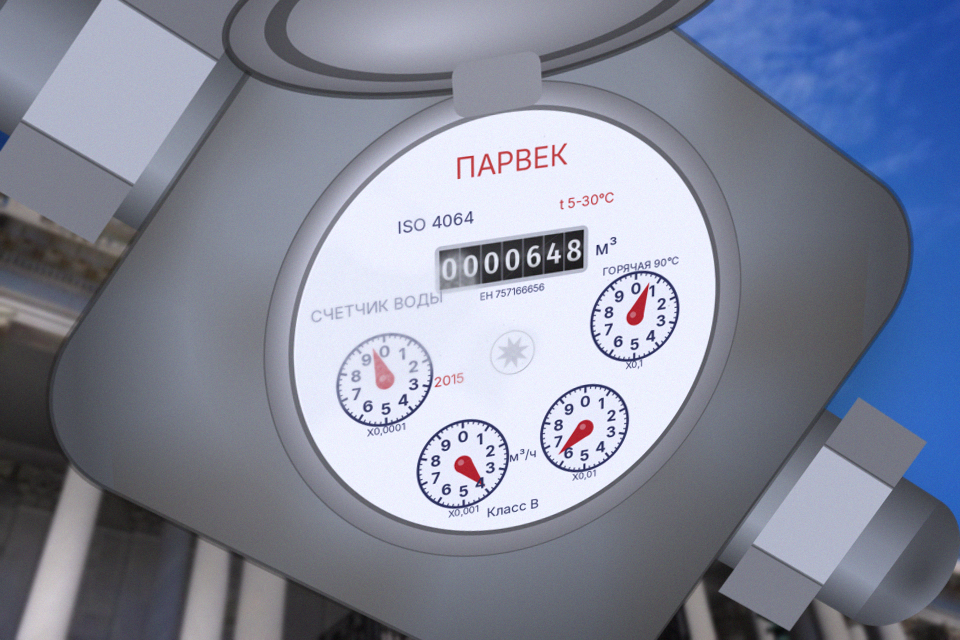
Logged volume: 648.0639 m³
